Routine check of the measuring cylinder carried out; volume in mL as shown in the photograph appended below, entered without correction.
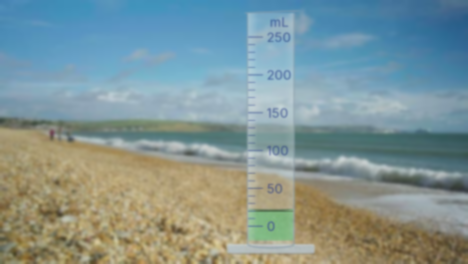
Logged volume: 20 mL
